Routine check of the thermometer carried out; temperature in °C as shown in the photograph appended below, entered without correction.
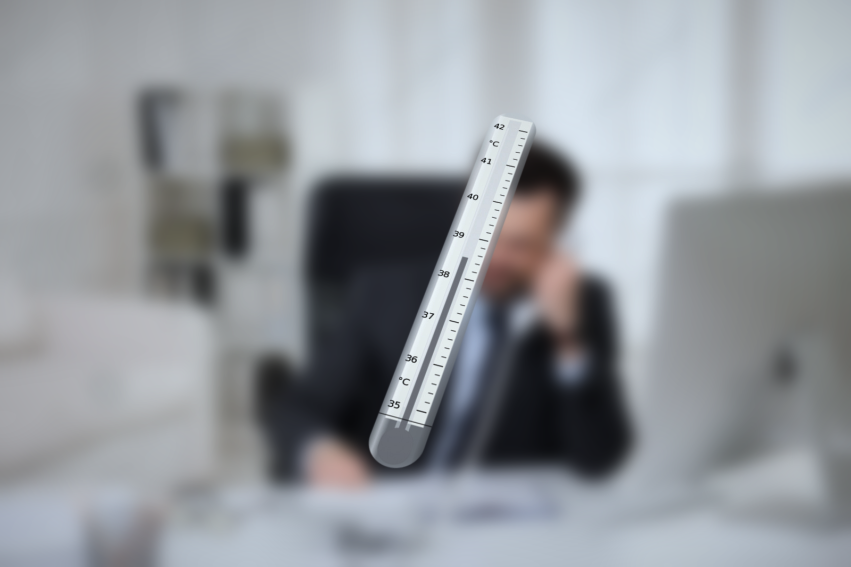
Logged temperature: 38.5 °C
